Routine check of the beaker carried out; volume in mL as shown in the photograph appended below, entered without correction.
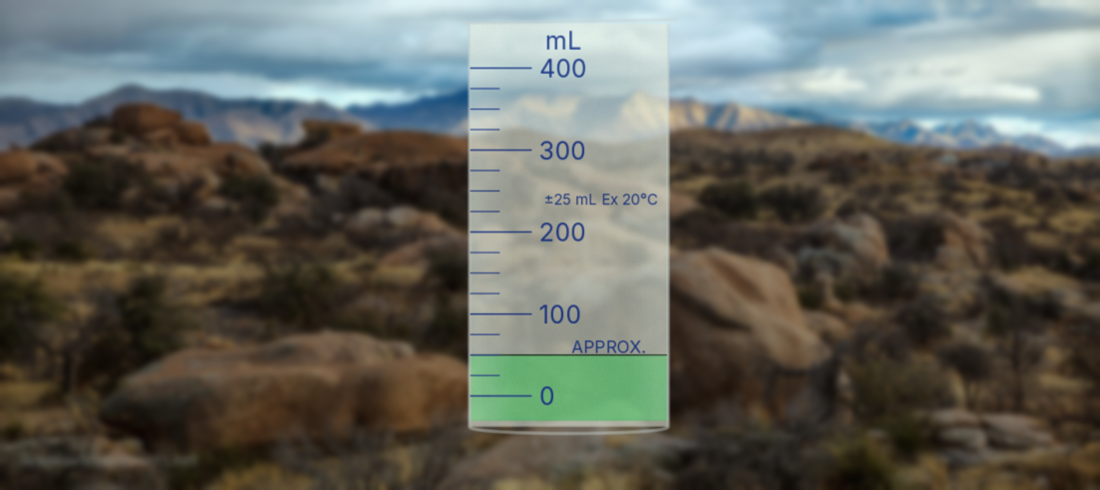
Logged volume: 50 mL
